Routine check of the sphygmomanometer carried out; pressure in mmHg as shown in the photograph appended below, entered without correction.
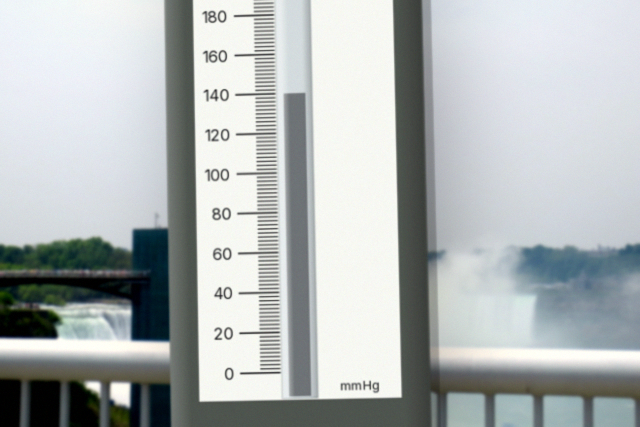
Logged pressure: 140 mmHg
